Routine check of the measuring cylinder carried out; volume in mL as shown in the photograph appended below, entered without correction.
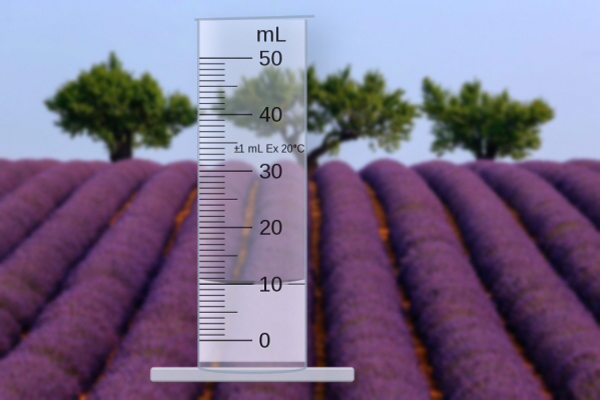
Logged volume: 10 mL
